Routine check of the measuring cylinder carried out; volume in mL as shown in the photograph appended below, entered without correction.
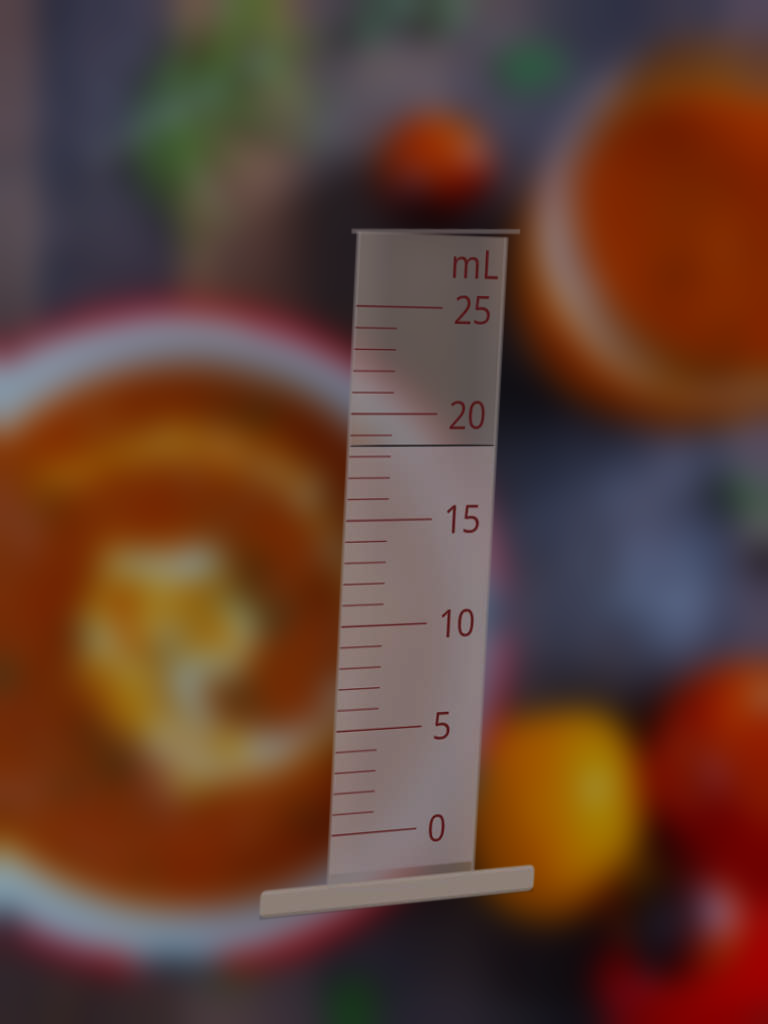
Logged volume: 18.5 mL
